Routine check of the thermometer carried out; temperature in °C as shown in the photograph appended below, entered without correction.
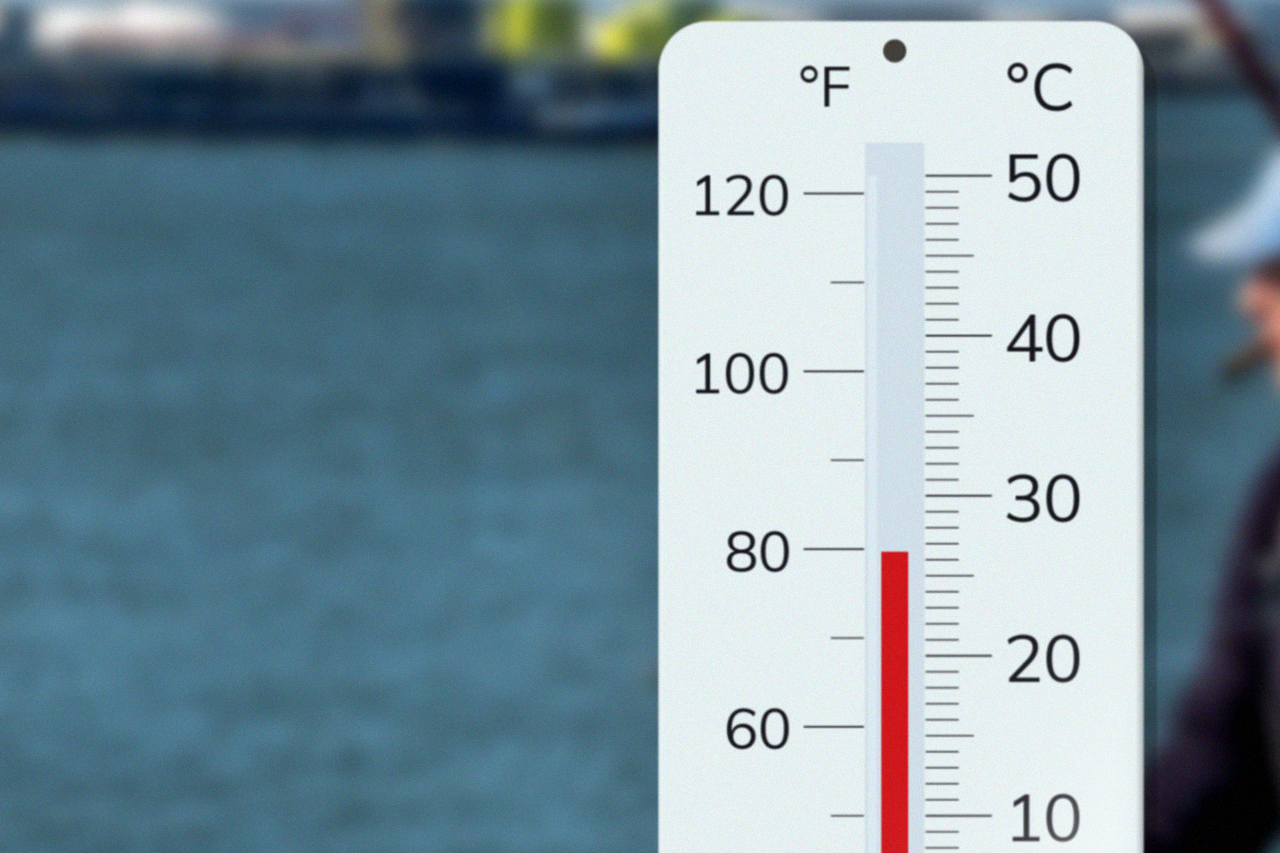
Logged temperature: 26.5 °C
